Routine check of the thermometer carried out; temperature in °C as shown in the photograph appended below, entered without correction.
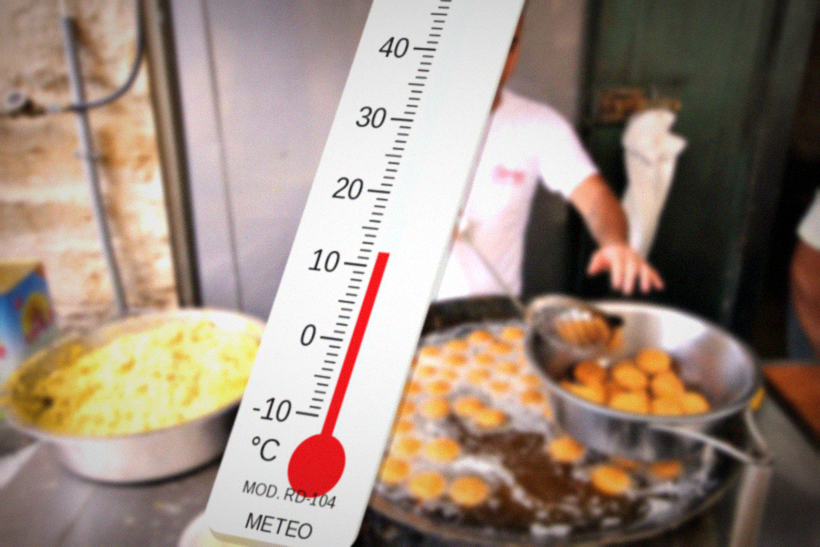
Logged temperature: 12 °C
